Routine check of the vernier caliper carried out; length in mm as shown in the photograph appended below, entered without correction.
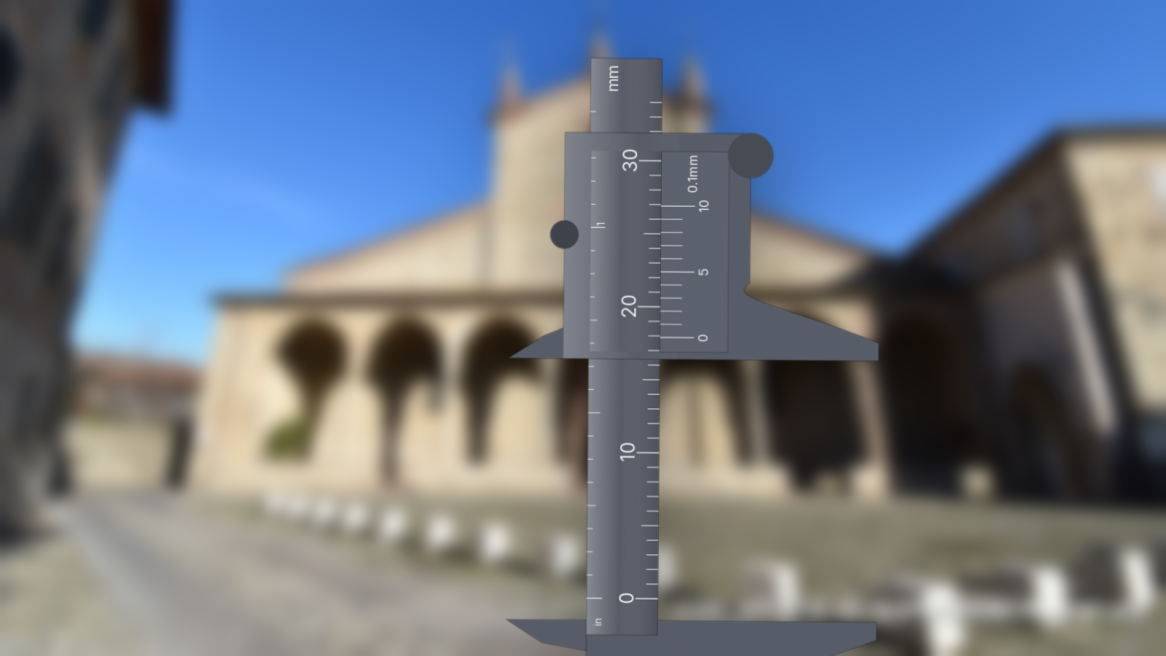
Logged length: 17.9 mm
